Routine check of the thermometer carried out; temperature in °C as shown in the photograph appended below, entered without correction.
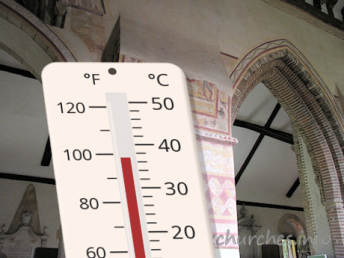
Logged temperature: 37 °C
